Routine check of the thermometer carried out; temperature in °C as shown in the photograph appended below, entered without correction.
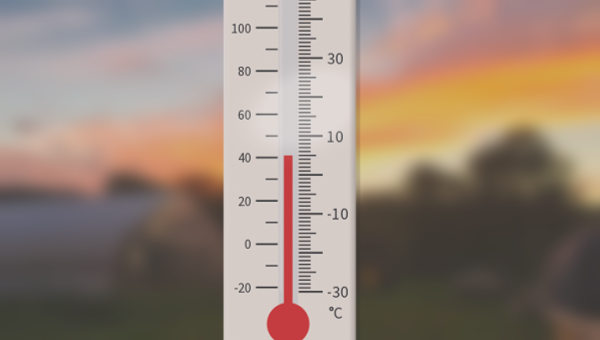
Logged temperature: 5 °C
